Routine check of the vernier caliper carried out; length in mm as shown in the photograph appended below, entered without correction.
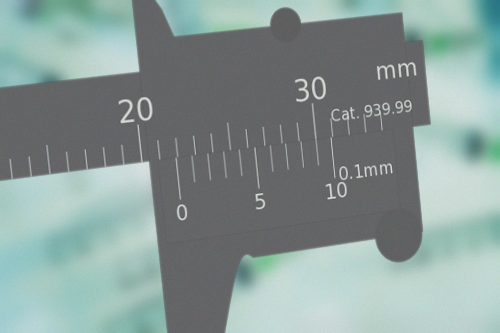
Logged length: 21.9 mm
